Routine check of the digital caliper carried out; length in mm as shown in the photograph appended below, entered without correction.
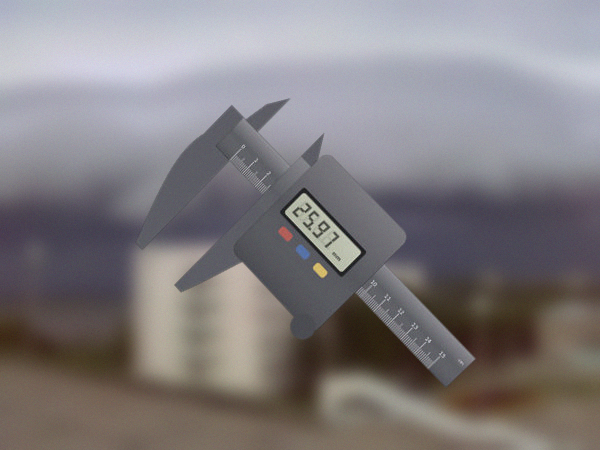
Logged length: 25.97 mm
